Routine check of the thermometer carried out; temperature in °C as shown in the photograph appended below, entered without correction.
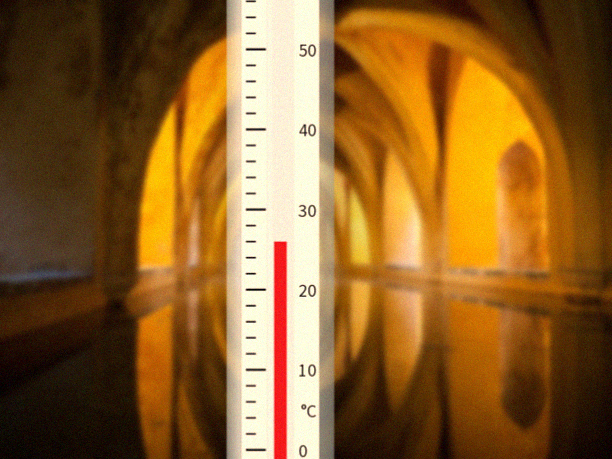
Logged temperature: 26 °C
